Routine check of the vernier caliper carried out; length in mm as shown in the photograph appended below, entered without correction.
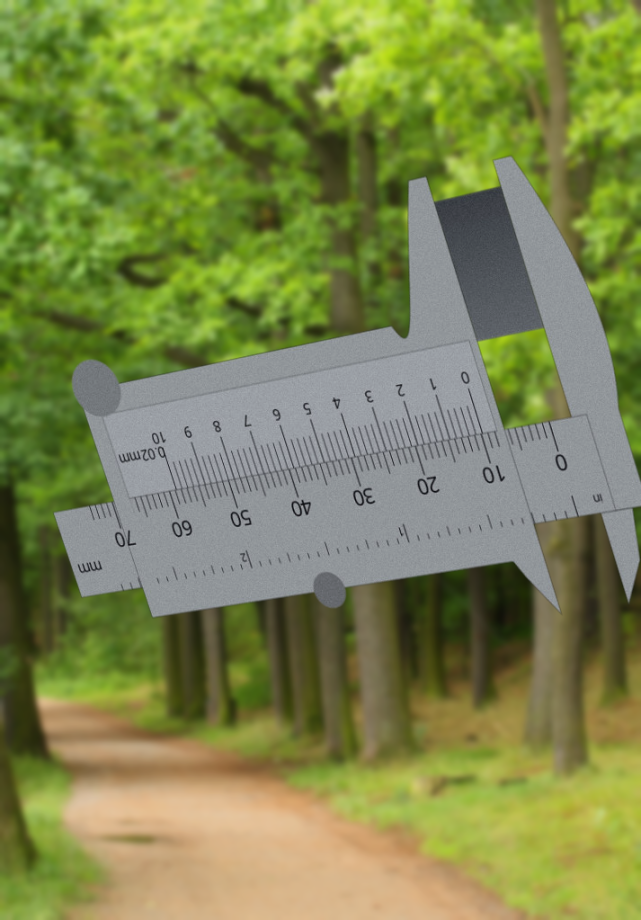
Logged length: 9.8 mm
